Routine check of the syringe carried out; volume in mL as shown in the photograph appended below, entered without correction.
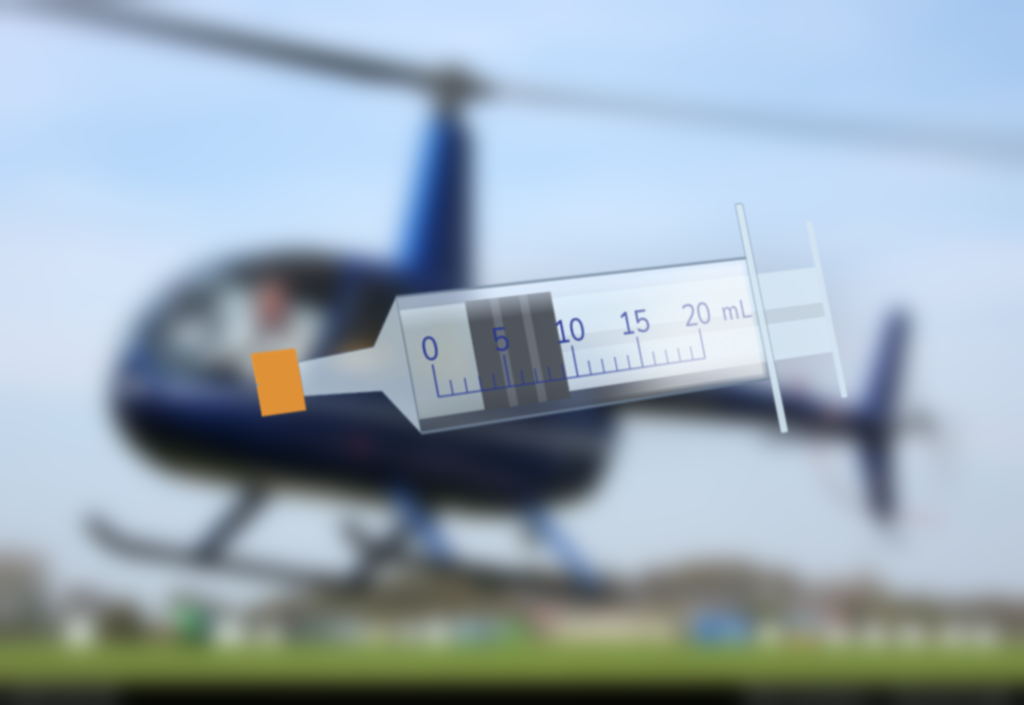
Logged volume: 3 mL
